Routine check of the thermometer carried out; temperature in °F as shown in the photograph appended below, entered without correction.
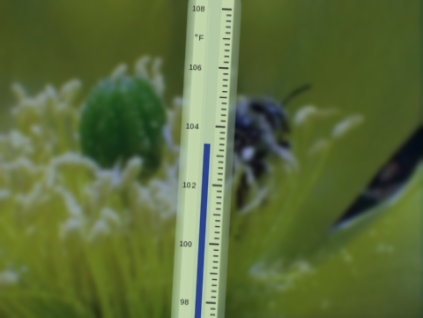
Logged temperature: 103.4 °F
